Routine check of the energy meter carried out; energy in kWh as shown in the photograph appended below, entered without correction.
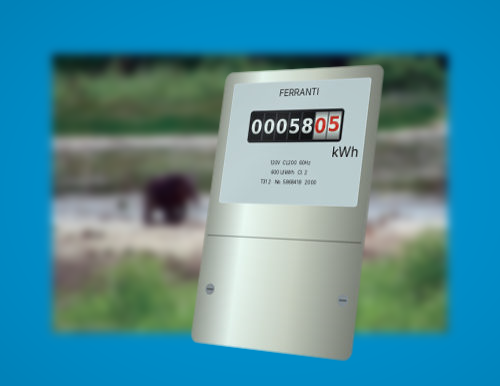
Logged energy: 58.05 kWh
